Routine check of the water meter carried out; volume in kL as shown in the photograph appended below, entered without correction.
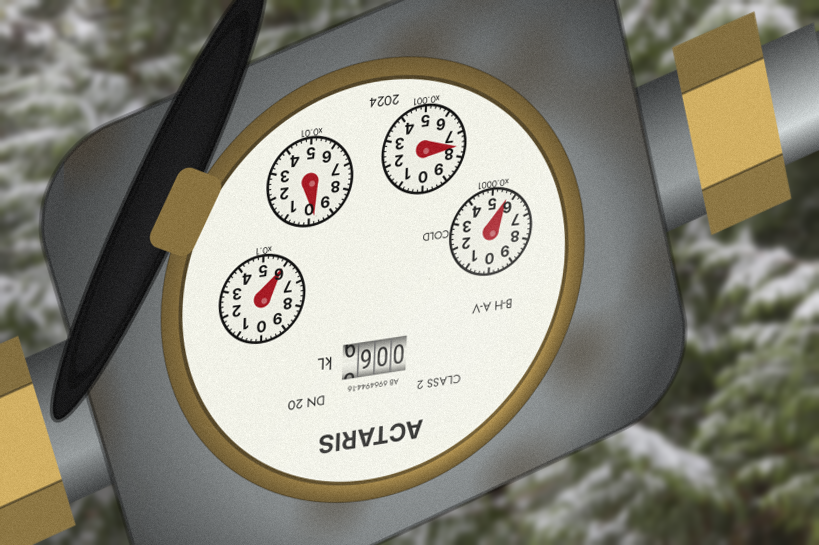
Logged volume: 68.5975 kL
